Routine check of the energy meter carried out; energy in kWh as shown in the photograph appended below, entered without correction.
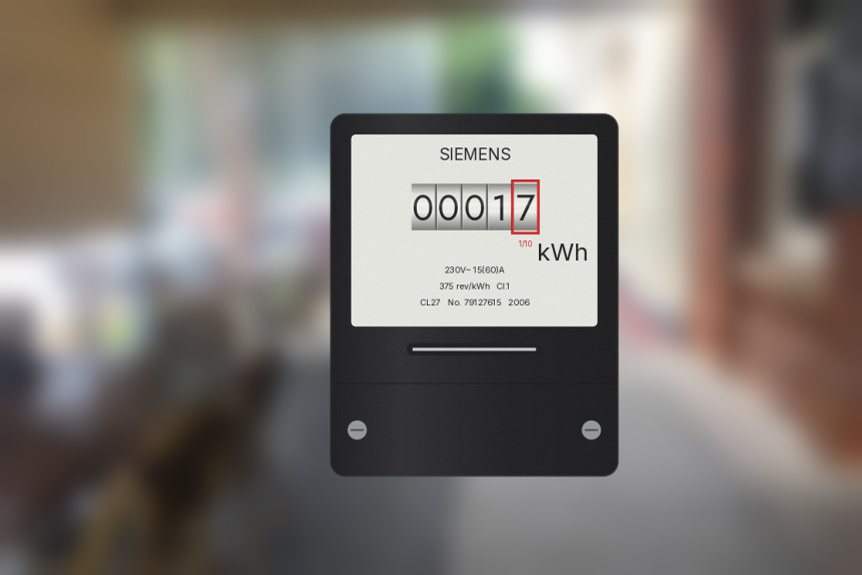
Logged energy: 1.7 kWh
